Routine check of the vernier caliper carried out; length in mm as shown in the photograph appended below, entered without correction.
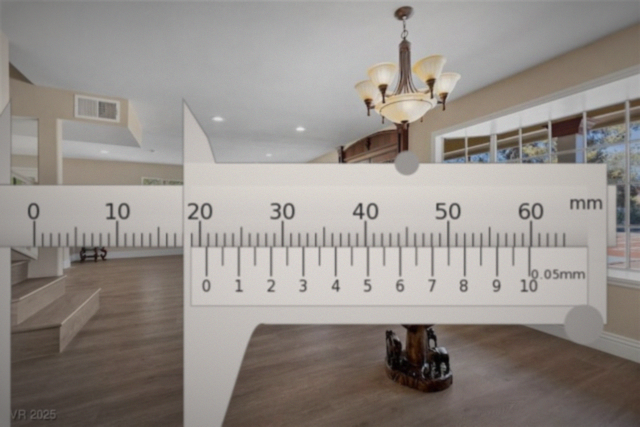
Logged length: 20.8 mm
